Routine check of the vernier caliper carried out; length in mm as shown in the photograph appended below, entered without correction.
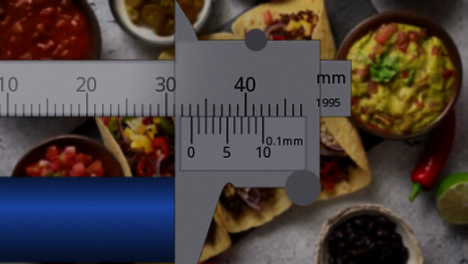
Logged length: 33.2 mm
